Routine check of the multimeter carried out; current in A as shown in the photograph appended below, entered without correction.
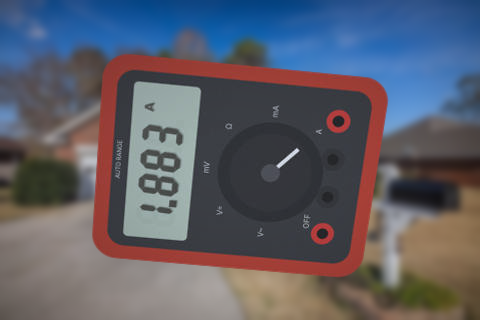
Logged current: 1.883 A
